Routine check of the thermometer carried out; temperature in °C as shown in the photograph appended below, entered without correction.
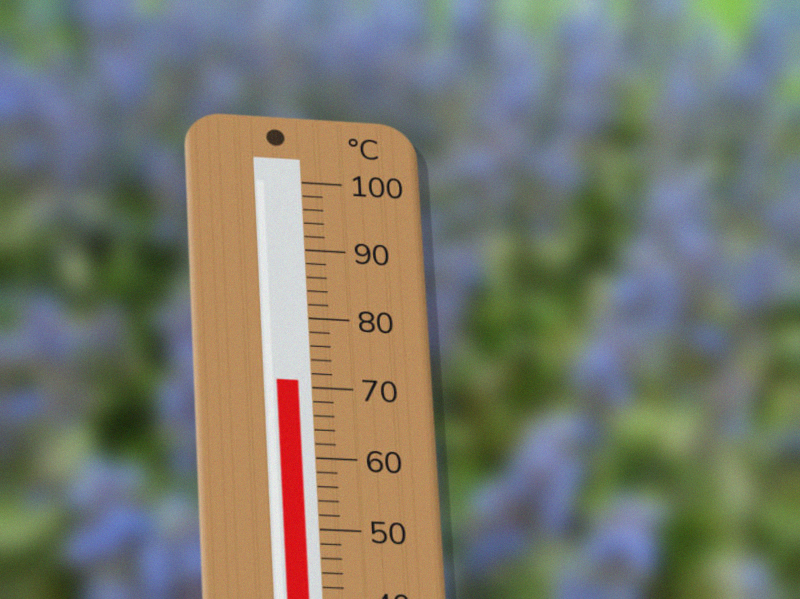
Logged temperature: 71 °C
